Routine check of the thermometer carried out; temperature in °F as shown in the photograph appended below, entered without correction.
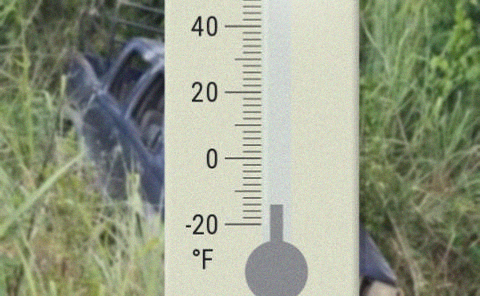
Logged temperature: -14 °F
